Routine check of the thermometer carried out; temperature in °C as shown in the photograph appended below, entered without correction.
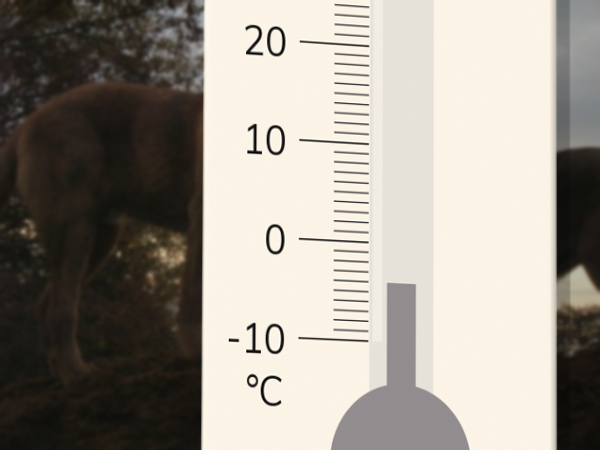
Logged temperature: -4 °C
